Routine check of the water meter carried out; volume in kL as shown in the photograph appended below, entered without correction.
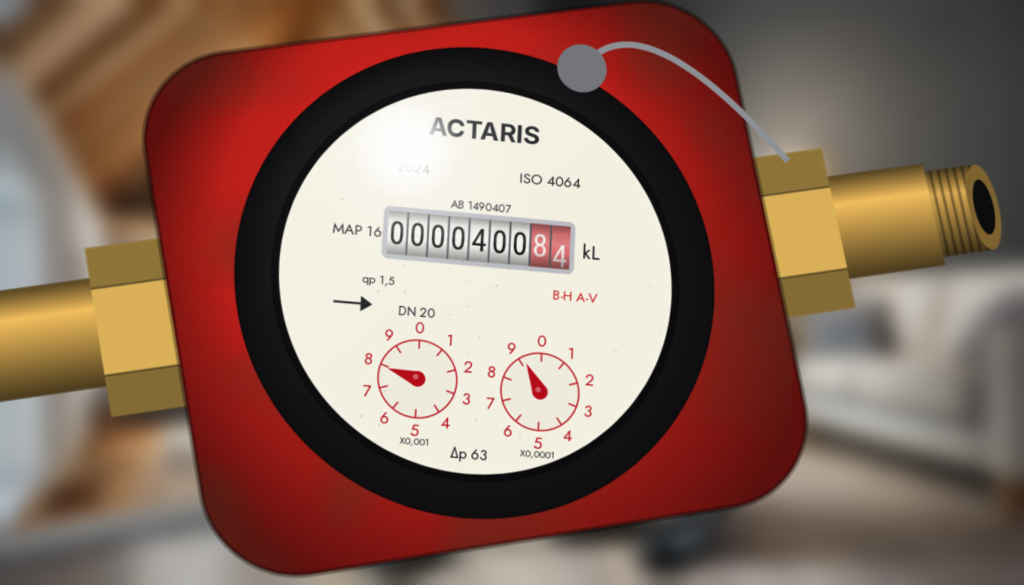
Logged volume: 400.8379 kL
